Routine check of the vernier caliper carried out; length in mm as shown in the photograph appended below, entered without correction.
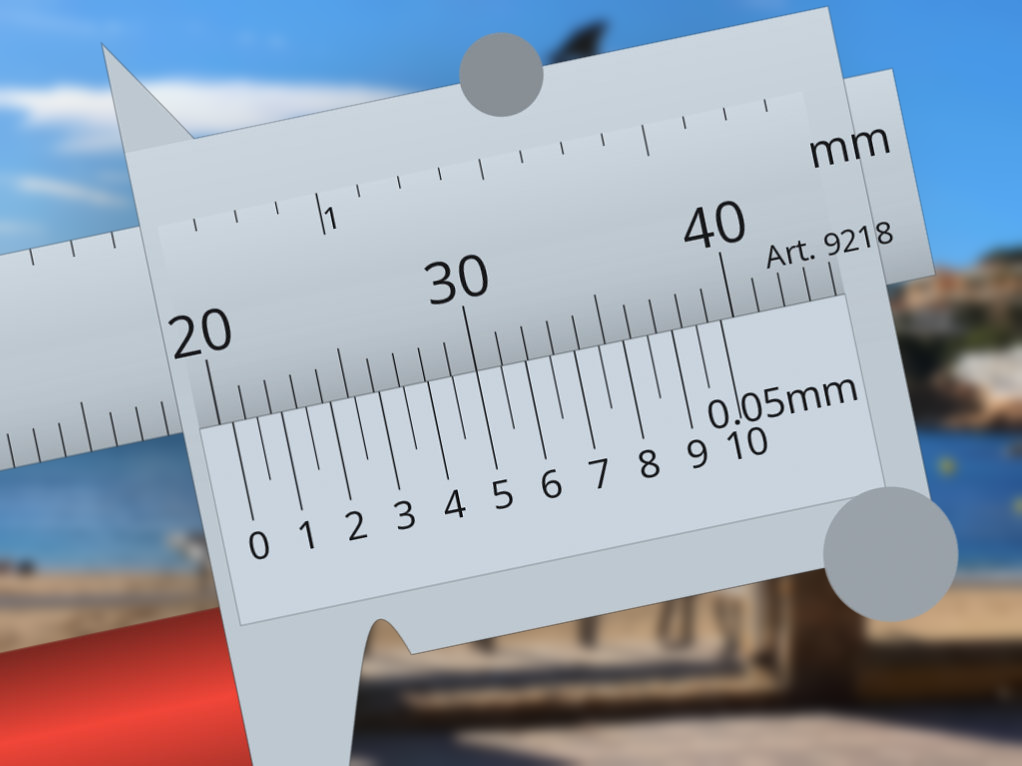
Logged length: 20.50 mm
